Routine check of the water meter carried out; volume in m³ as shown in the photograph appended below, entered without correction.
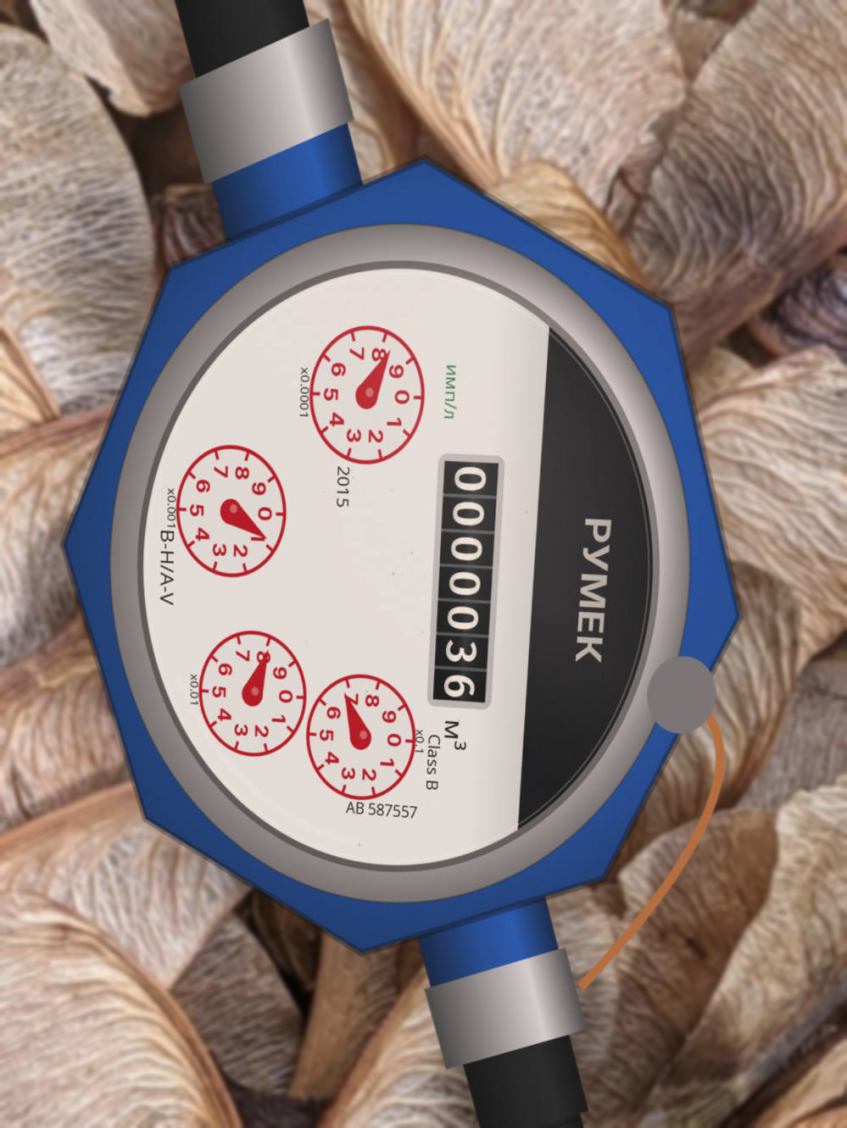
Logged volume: 36.6808 m³
